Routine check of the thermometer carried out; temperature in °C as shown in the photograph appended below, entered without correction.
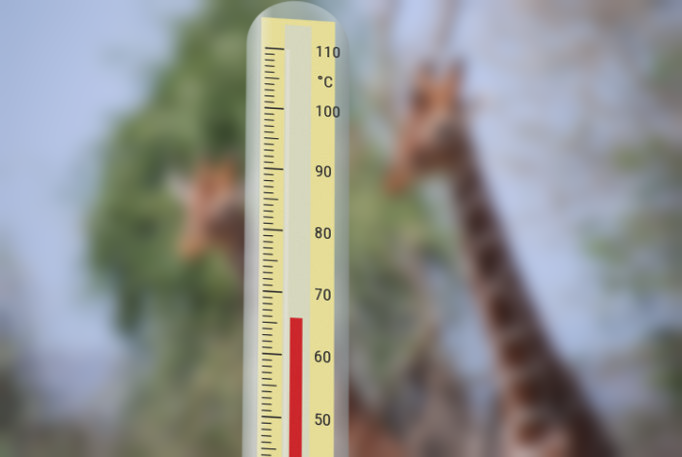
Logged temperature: 66 °C
